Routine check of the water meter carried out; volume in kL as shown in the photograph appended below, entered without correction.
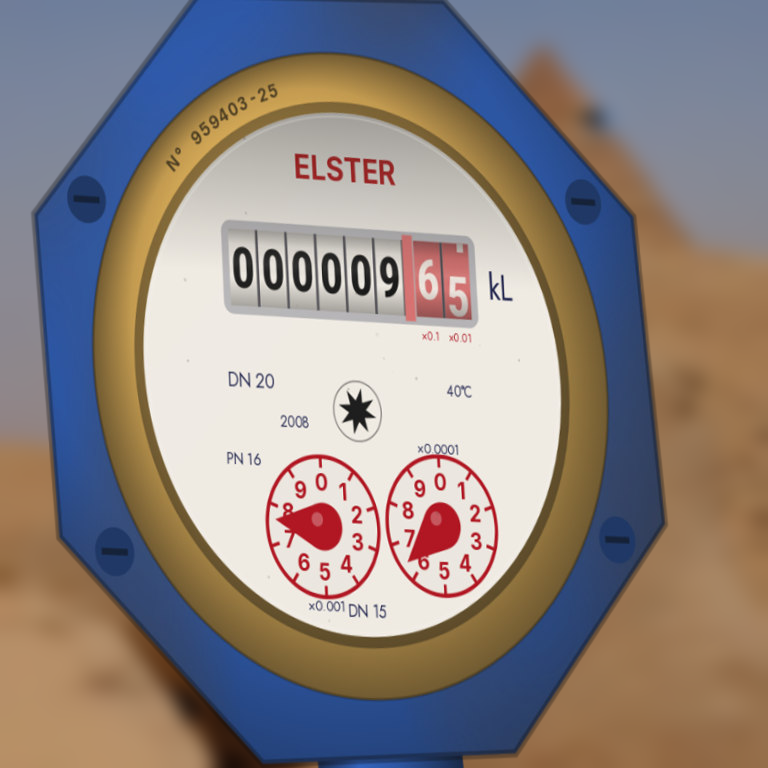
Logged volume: 9.6476 kL
